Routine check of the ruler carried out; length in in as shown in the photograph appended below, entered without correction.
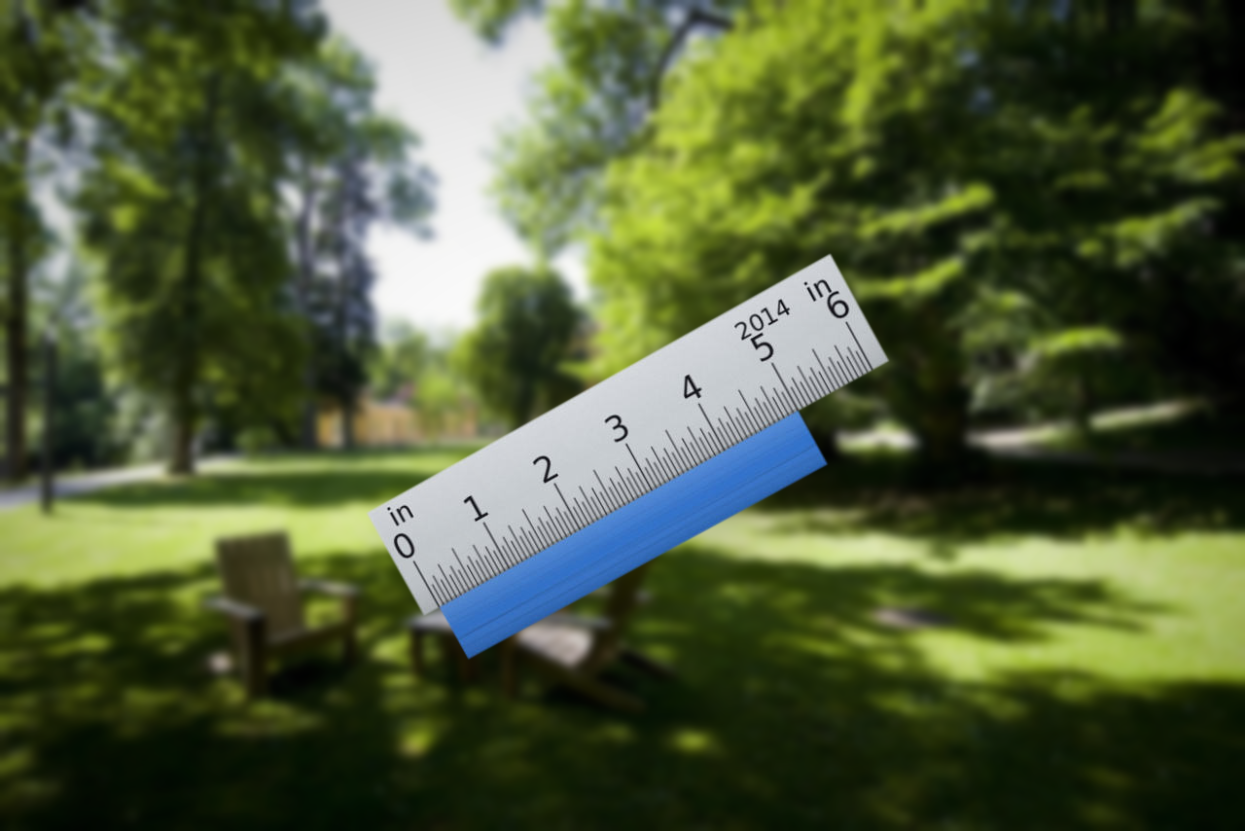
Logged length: 5 in
